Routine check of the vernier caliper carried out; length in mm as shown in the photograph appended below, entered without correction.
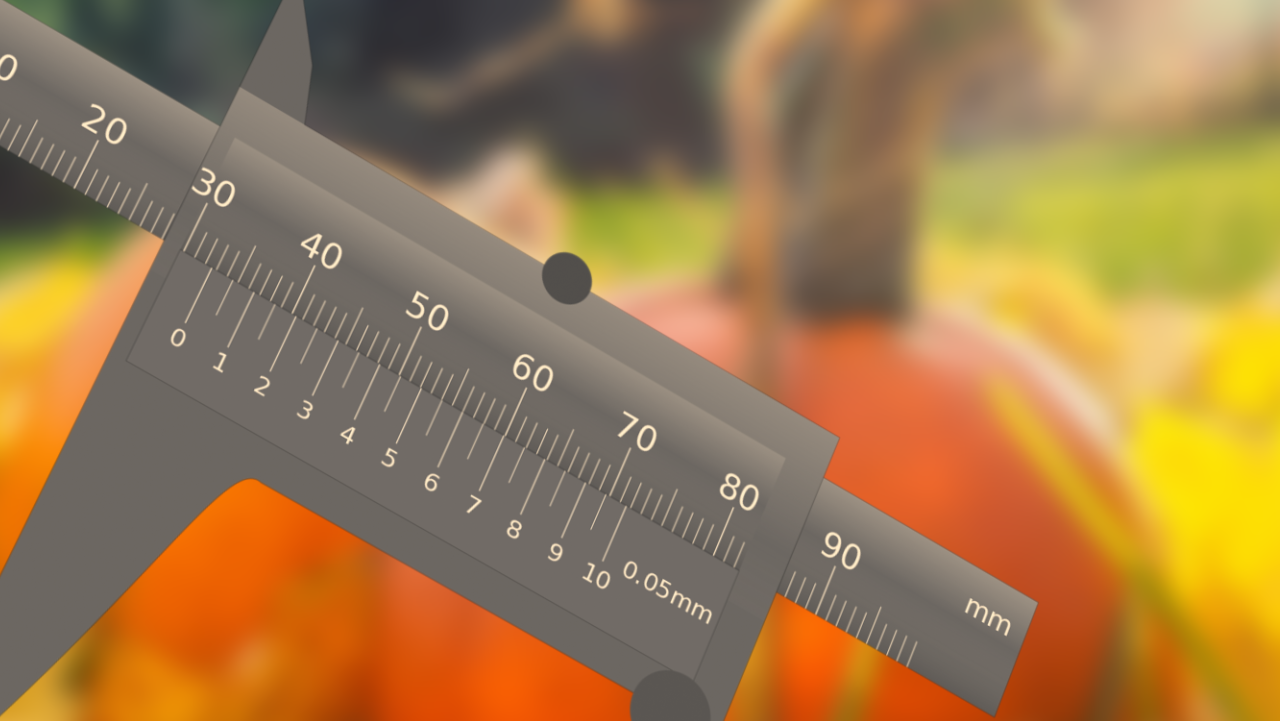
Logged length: 32.6 mm
